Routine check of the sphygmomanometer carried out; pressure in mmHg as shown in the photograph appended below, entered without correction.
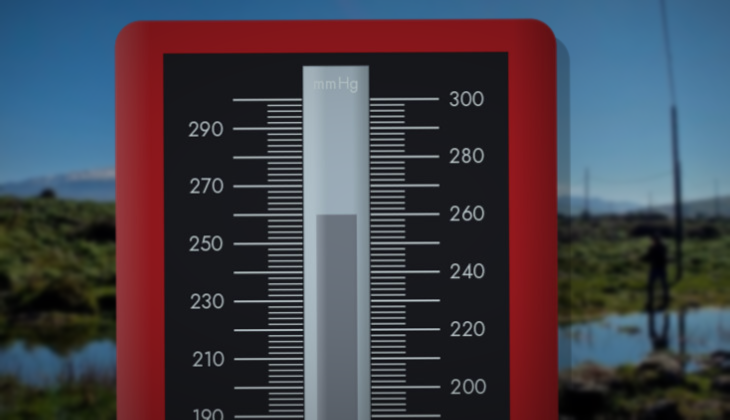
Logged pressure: 260 mmHg
